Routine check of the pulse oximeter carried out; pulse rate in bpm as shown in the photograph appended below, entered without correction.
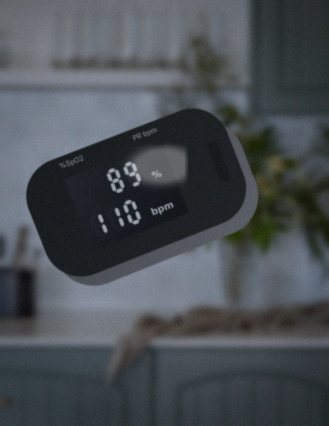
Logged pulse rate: 110 bpm
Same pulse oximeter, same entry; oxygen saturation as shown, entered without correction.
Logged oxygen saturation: 89 %
